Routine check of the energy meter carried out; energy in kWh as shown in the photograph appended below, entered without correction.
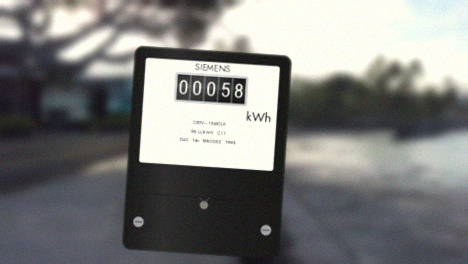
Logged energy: 58 kWh
